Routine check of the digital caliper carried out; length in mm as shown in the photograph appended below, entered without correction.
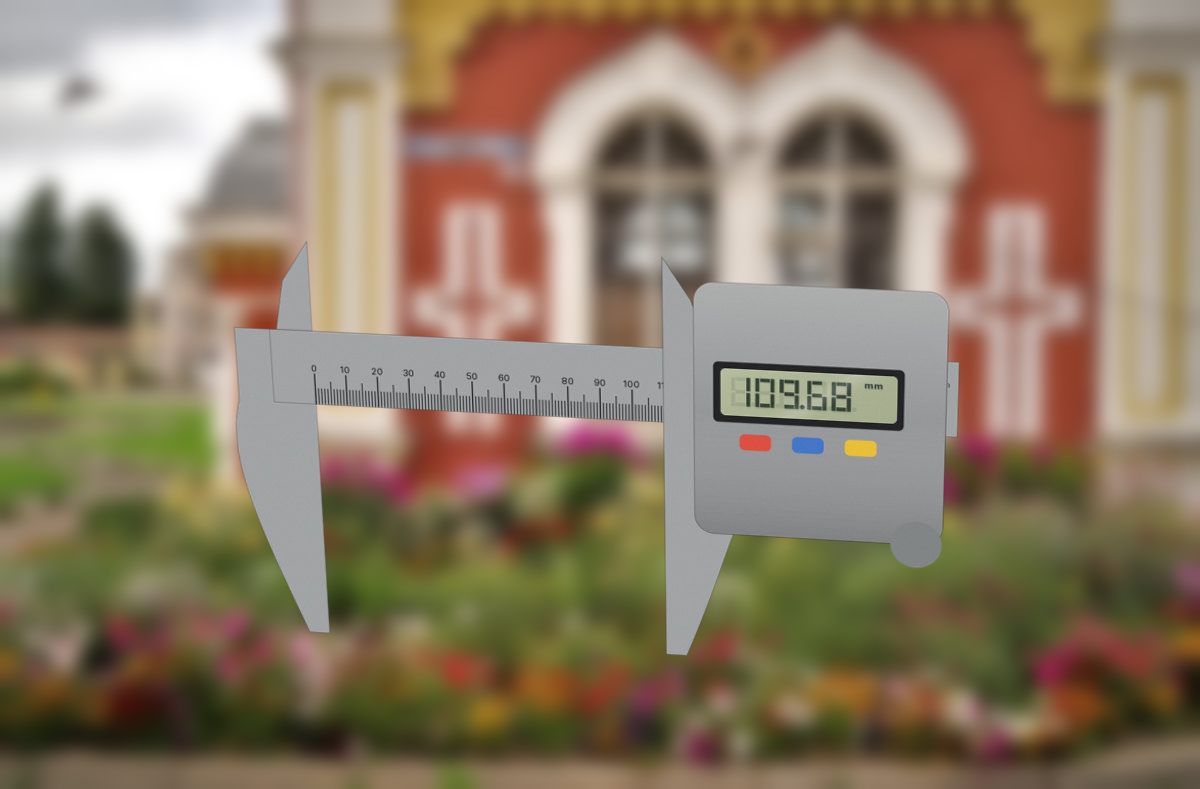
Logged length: 109.68 mm
